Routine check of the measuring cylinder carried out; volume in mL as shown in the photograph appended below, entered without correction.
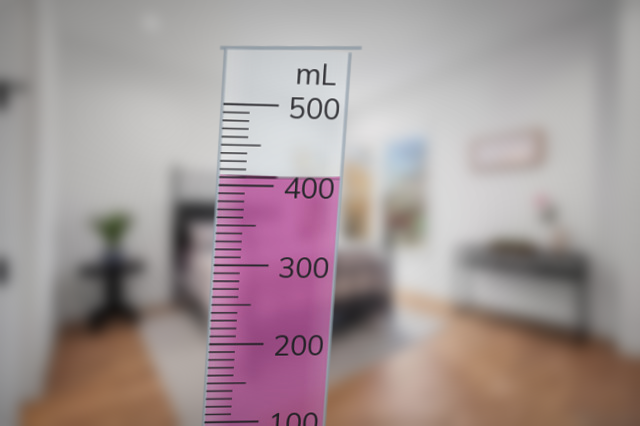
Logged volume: 410 mL
